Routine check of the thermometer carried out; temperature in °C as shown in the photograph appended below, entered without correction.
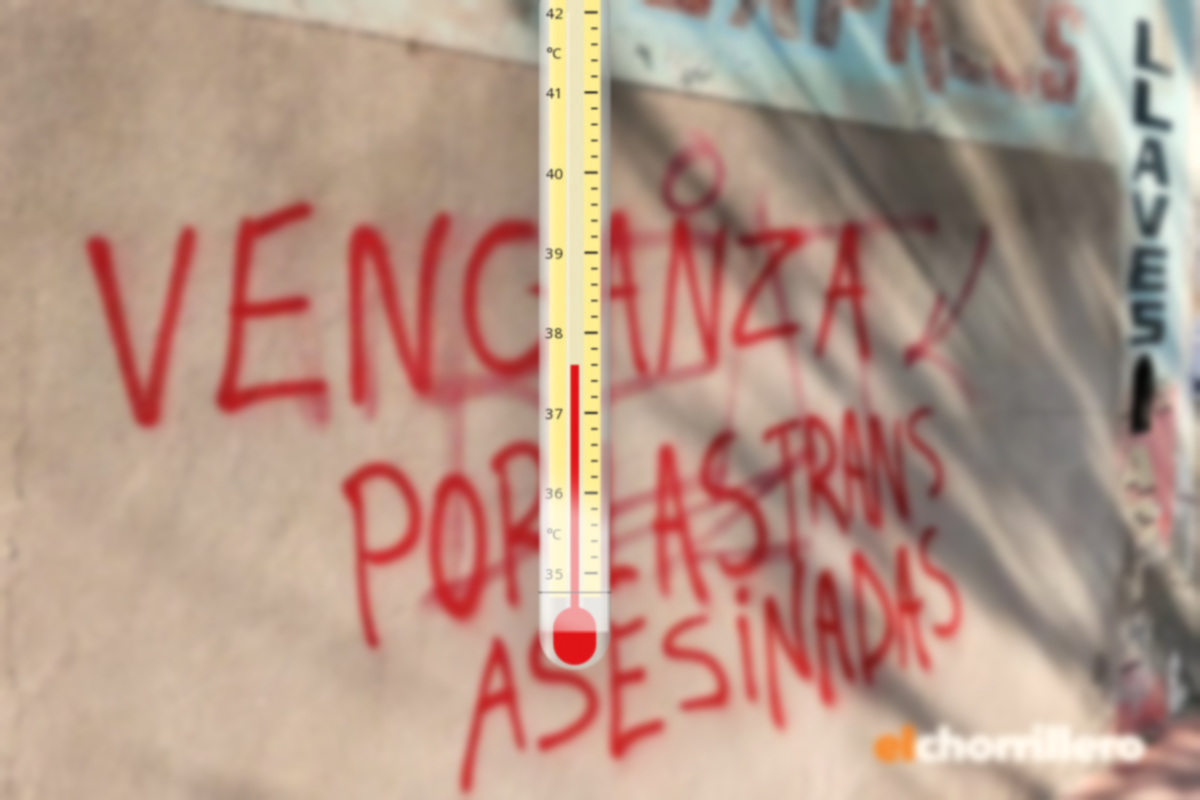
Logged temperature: 37.6 °C
